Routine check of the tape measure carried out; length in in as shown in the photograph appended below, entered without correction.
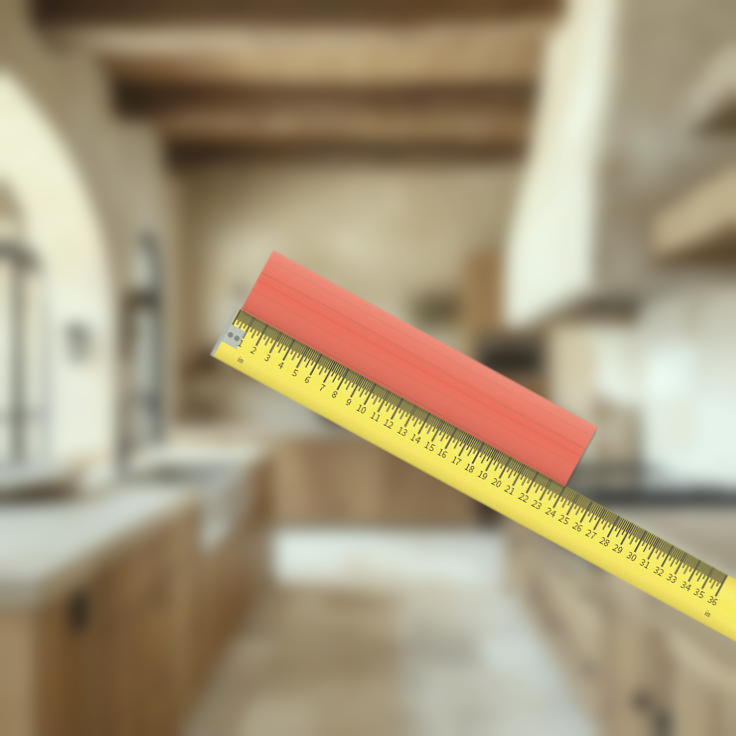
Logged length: 24 in
